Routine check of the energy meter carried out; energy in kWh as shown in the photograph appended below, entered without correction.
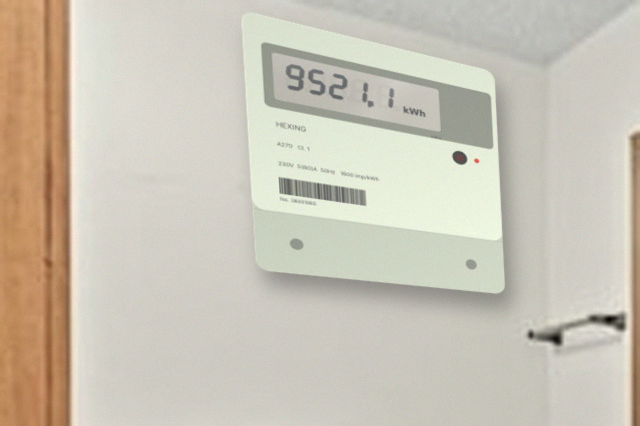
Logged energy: 9521.1 kWh
